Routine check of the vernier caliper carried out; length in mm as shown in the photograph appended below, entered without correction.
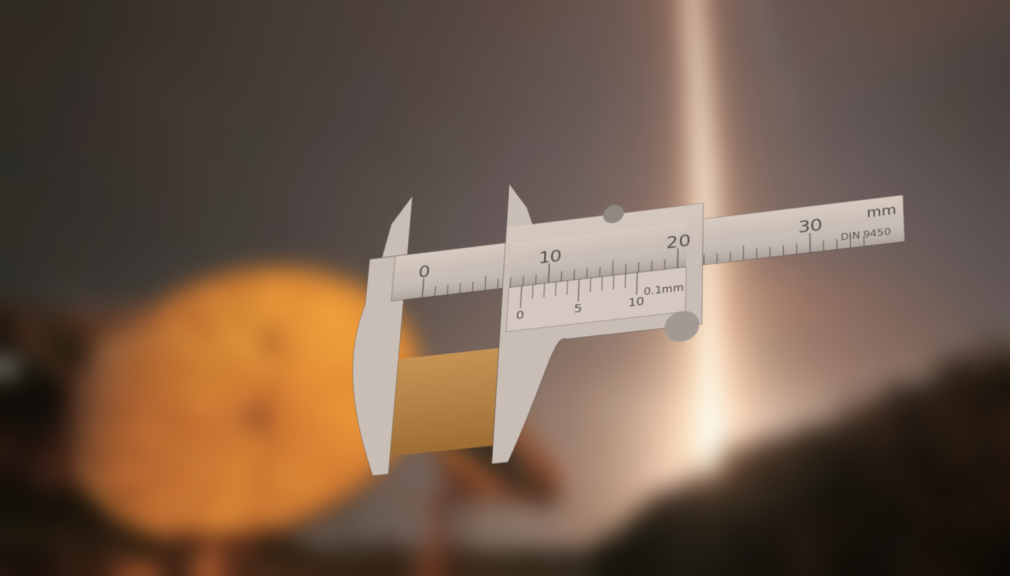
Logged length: 7.9 mm
